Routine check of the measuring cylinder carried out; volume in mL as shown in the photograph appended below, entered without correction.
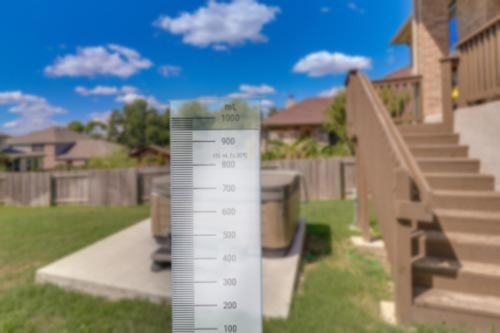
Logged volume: 950 mL
